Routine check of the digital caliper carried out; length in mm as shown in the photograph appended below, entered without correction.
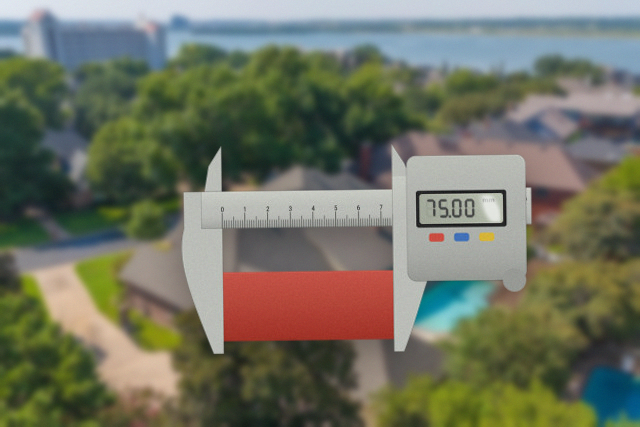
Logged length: 75.00 mm
